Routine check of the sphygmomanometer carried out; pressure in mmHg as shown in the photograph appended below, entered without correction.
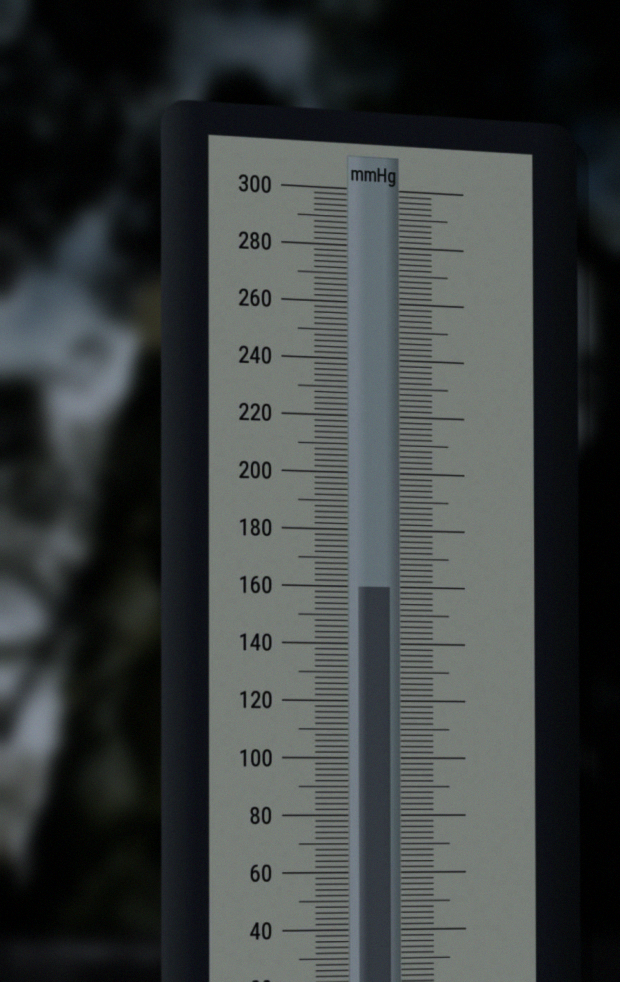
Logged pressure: 160 mmHg
